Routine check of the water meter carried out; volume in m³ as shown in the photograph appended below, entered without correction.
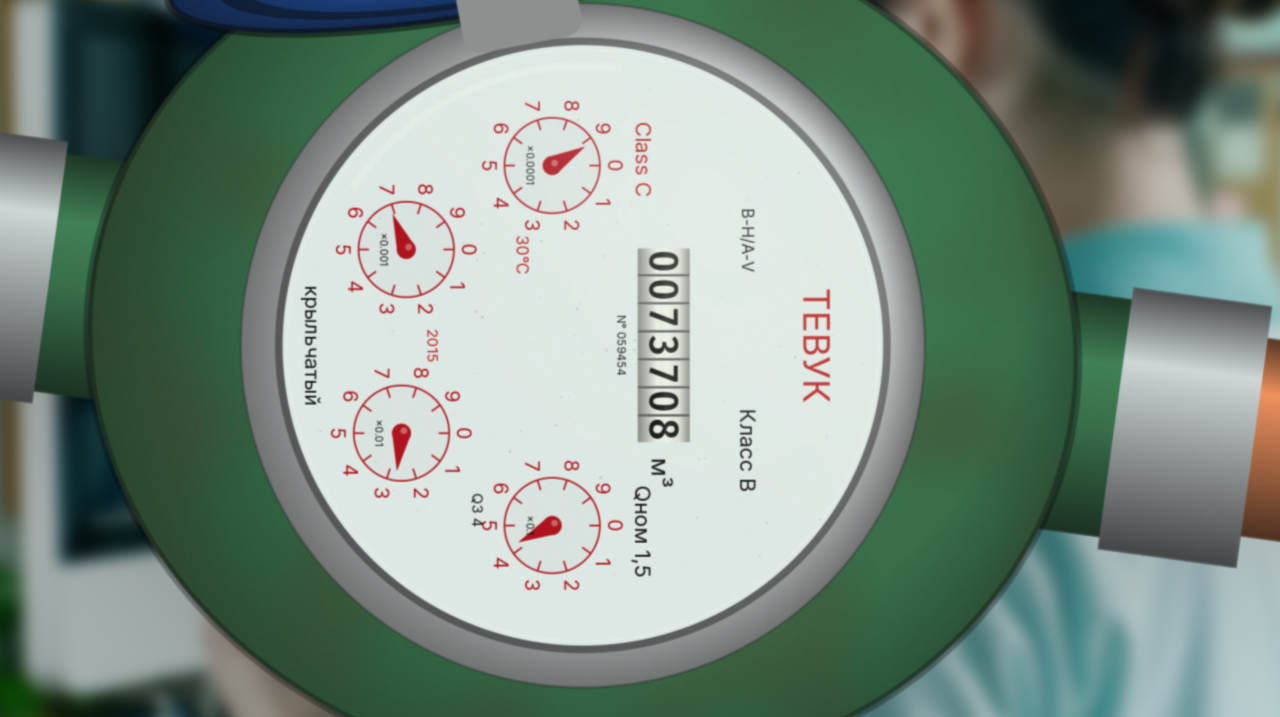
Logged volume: 73708.4269 m³
